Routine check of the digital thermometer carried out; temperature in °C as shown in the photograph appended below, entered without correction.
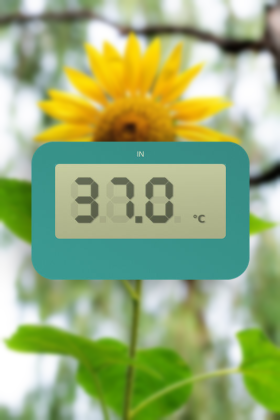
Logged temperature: 37.0 °C
